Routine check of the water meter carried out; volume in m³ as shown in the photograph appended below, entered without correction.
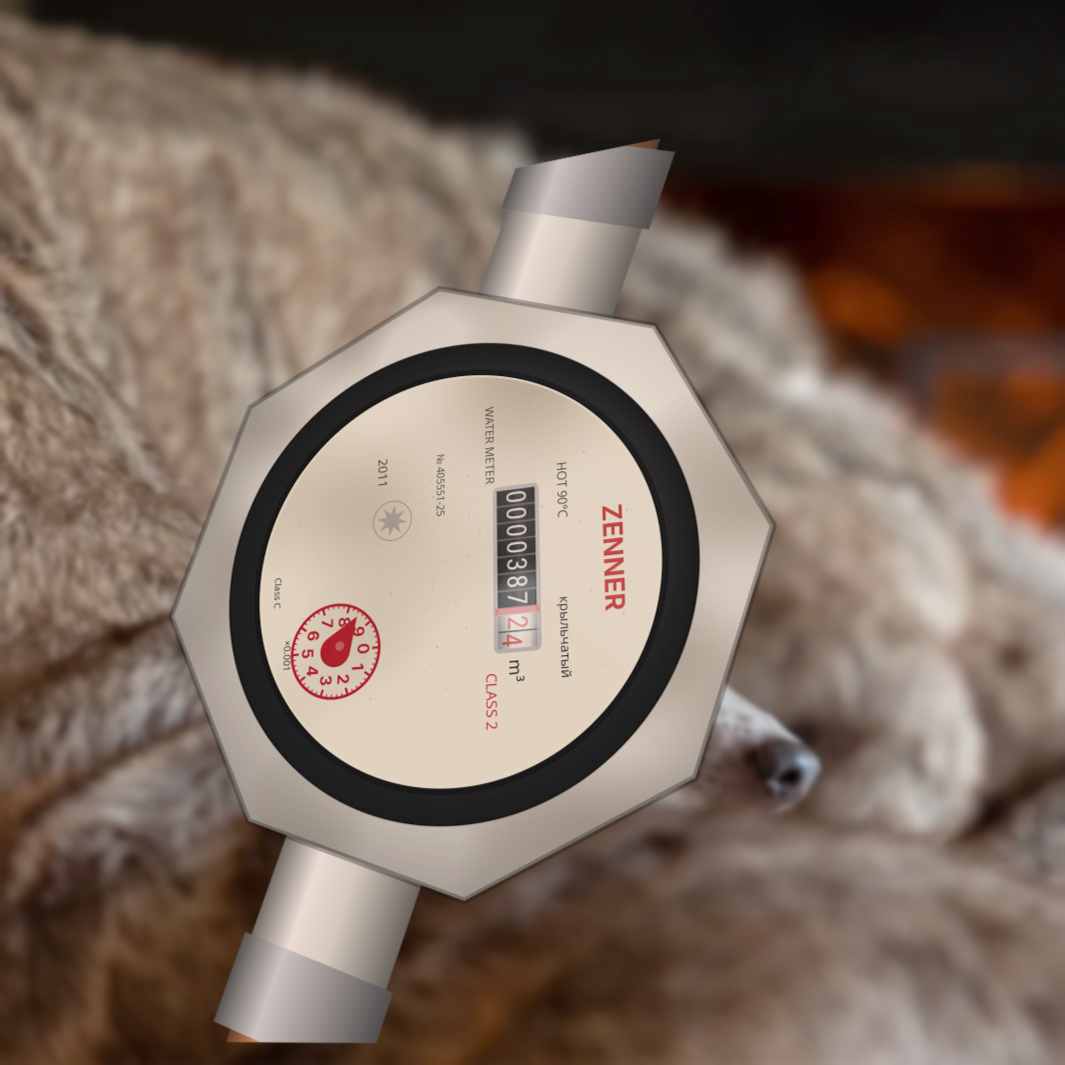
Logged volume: 387.238 m³
